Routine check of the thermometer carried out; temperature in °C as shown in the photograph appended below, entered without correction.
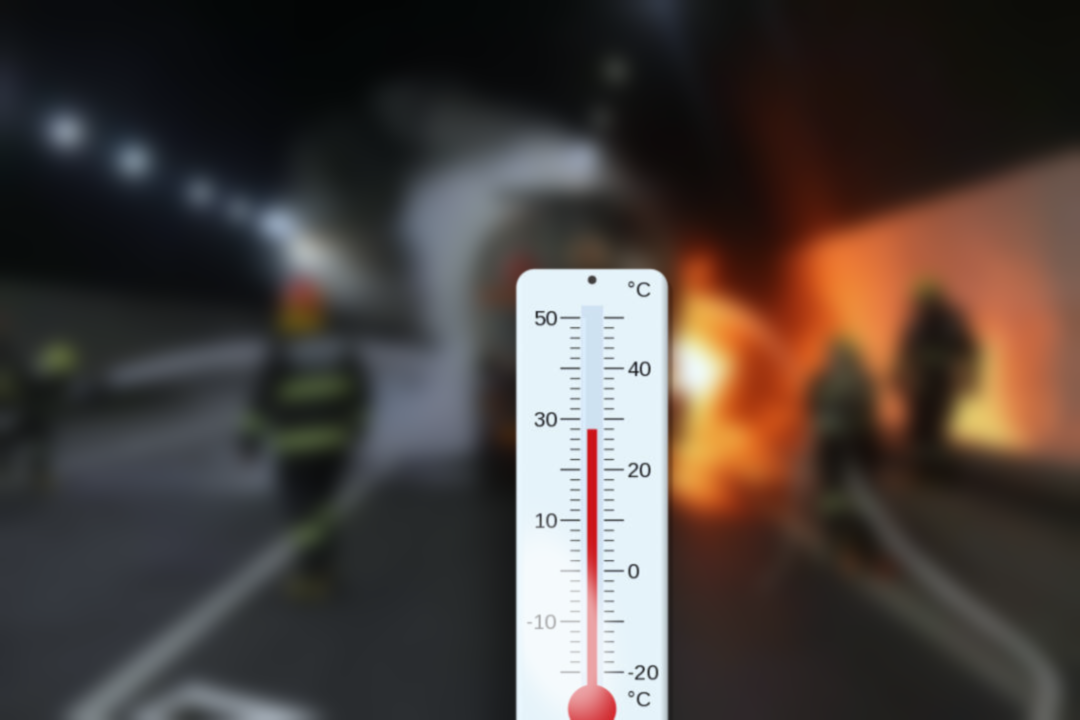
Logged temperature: 28 °C
